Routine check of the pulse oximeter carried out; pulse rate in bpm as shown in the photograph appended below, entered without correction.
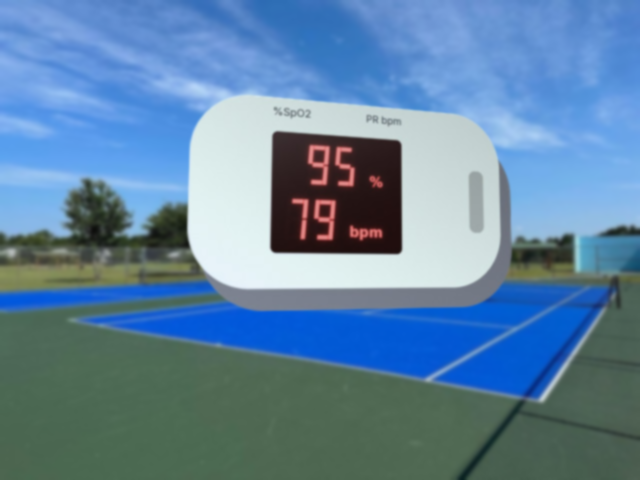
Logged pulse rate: 79 bpm
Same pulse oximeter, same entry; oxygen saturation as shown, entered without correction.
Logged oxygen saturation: 95 %
